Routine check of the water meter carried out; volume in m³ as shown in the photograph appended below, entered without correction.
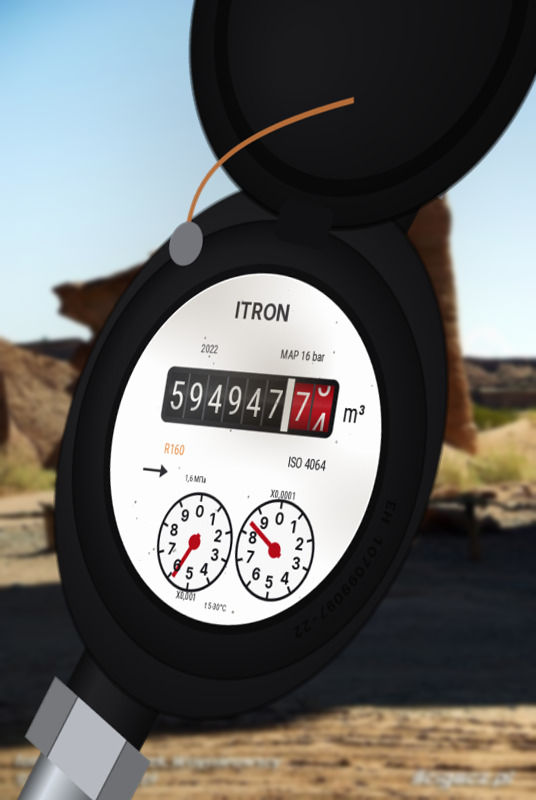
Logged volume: 594947.7358 m³
